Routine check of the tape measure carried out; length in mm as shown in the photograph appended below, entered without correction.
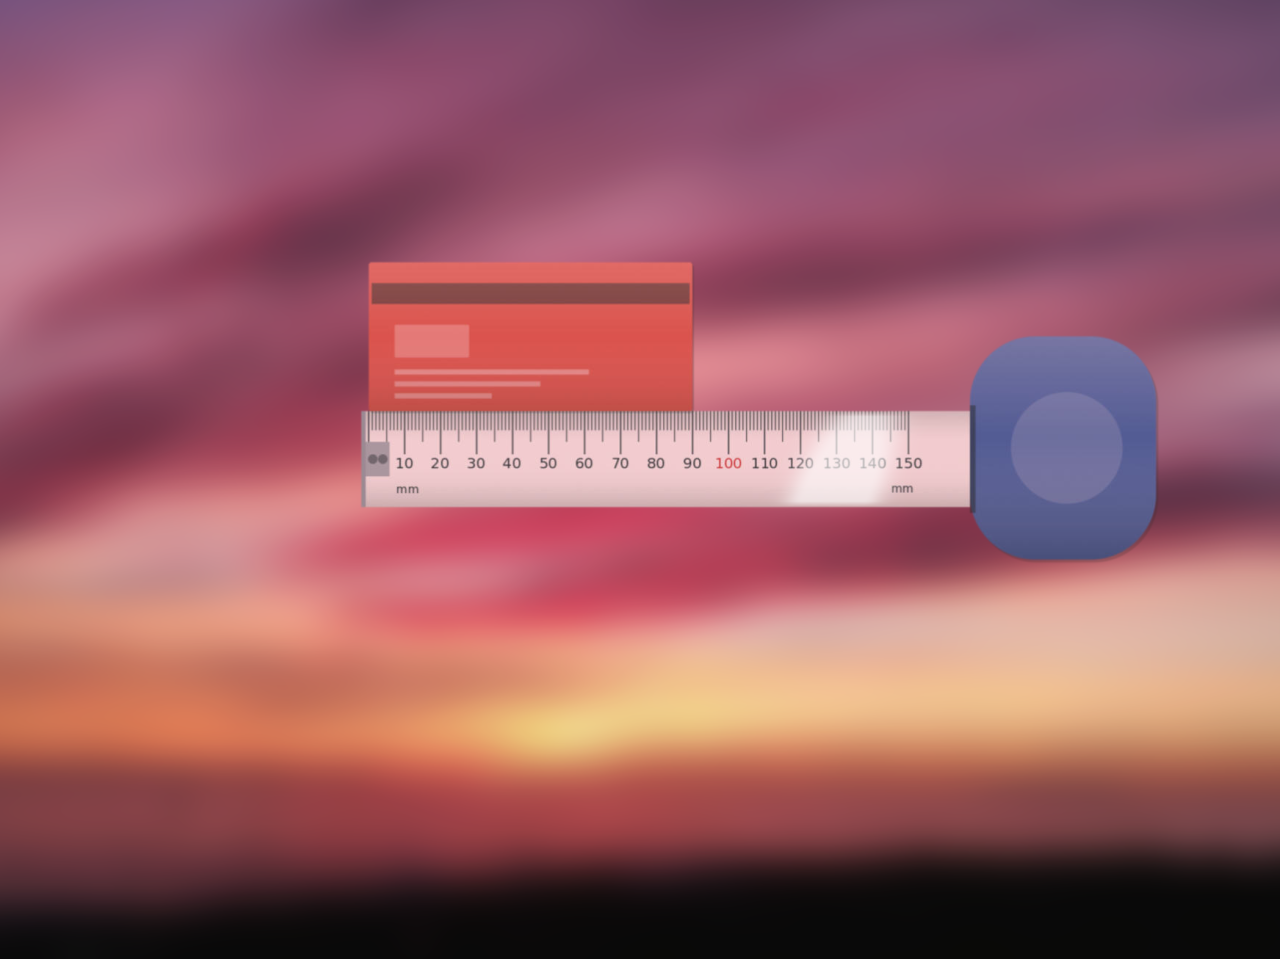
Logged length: 90 mm
